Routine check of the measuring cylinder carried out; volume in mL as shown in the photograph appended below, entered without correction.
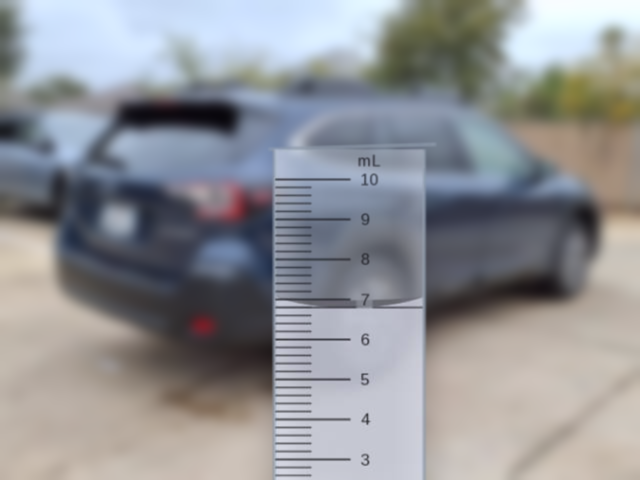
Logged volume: 6.8 mL
